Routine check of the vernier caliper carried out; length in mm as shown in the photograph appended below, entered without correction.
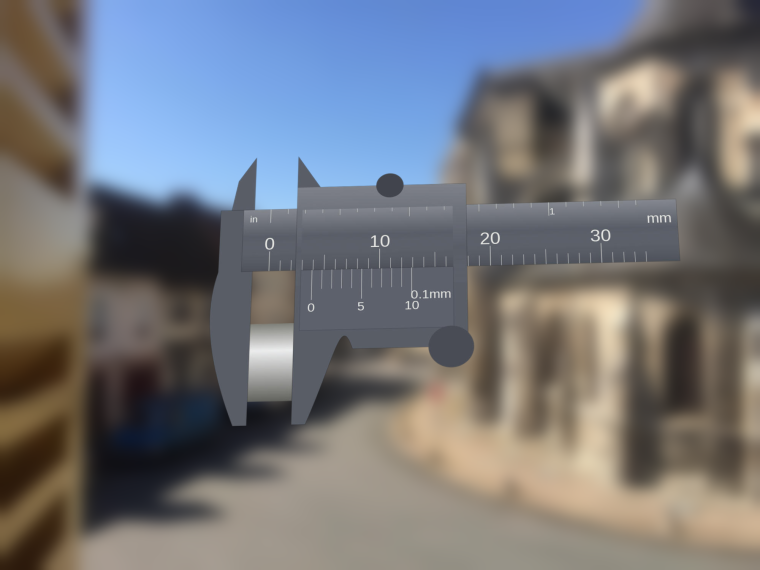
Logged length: 3.9 mm
